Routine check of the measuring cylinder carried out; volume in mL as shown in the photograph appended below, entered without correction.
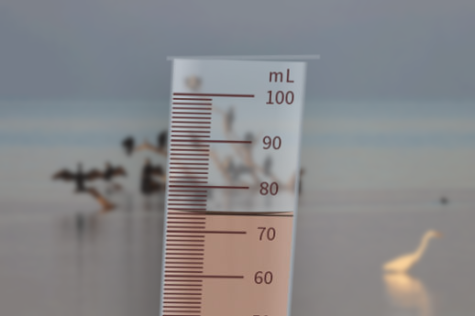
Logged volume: 74 mL
